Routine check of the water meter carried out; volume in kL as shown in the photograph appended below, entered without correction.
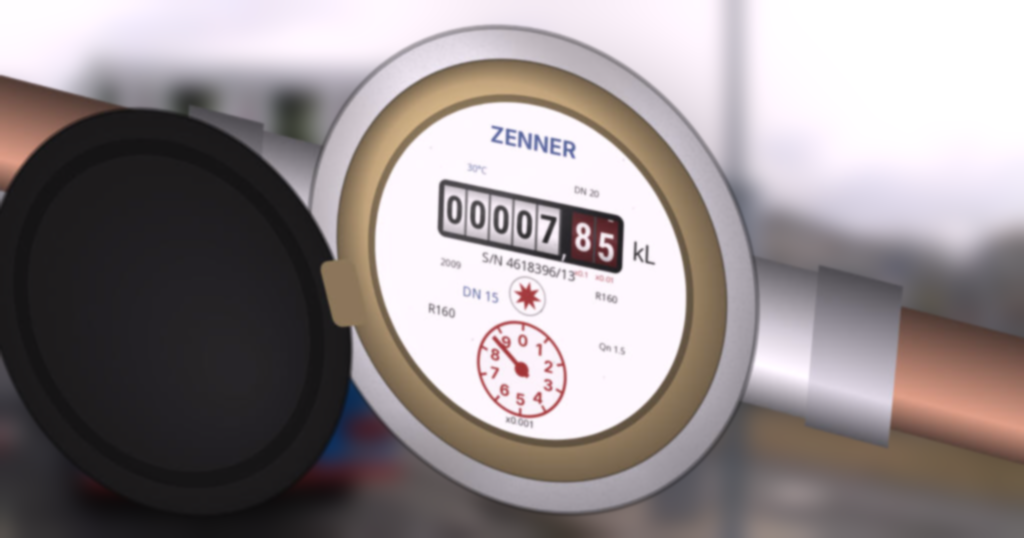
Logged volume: 7.848 kL
